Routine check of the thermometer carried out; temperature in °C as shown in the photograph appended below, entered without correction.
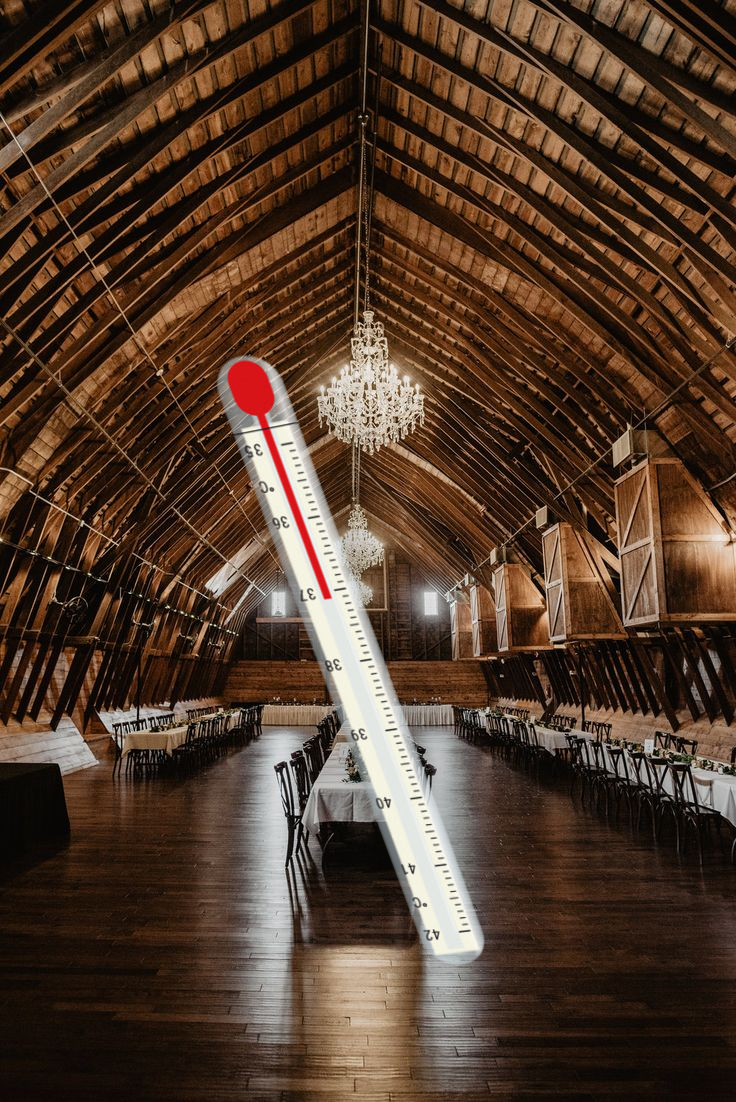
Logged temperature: 37.1 °C
